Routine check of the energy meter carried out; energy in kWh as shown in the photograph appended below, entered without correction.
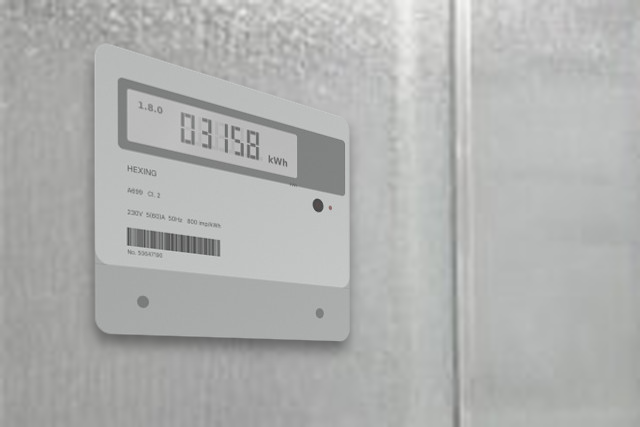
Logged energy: 3158 kWh
